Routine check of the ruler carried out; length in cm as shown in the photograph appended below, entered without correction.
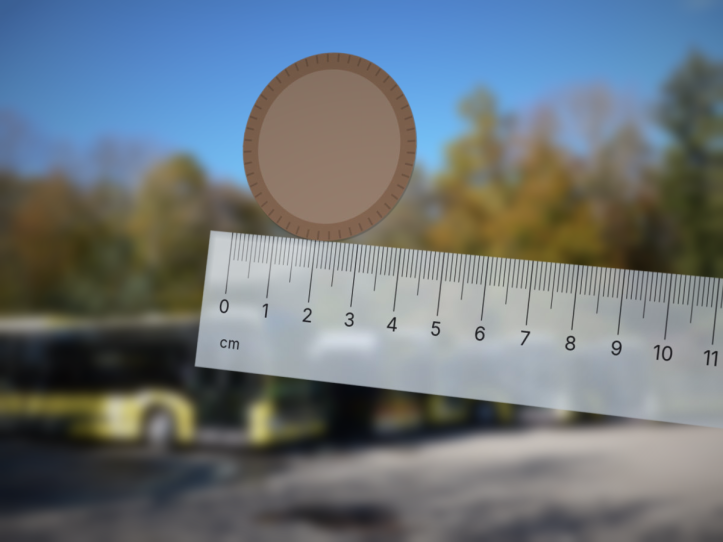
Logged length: 4.1 cm
